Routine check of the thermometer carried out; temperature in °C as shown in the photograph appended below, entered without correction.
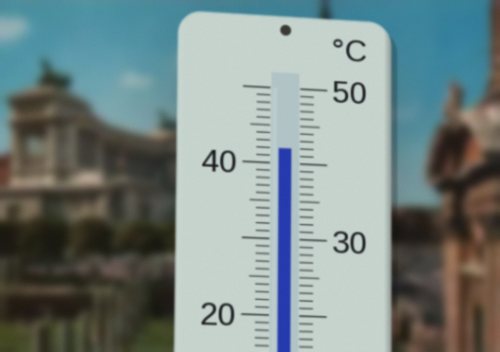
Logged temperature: 42 °C
